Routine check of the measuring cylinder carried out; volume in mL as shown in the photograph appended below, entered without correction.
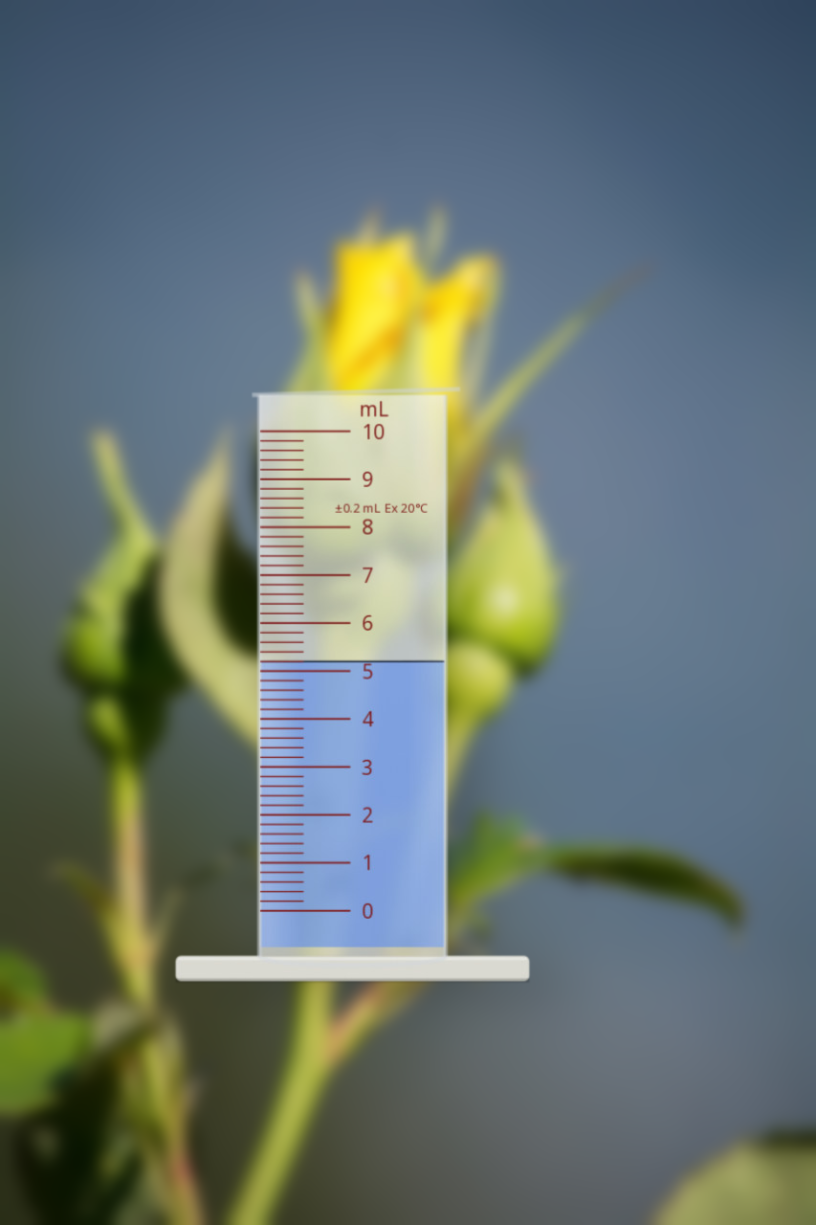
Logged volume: 5.2 mL
